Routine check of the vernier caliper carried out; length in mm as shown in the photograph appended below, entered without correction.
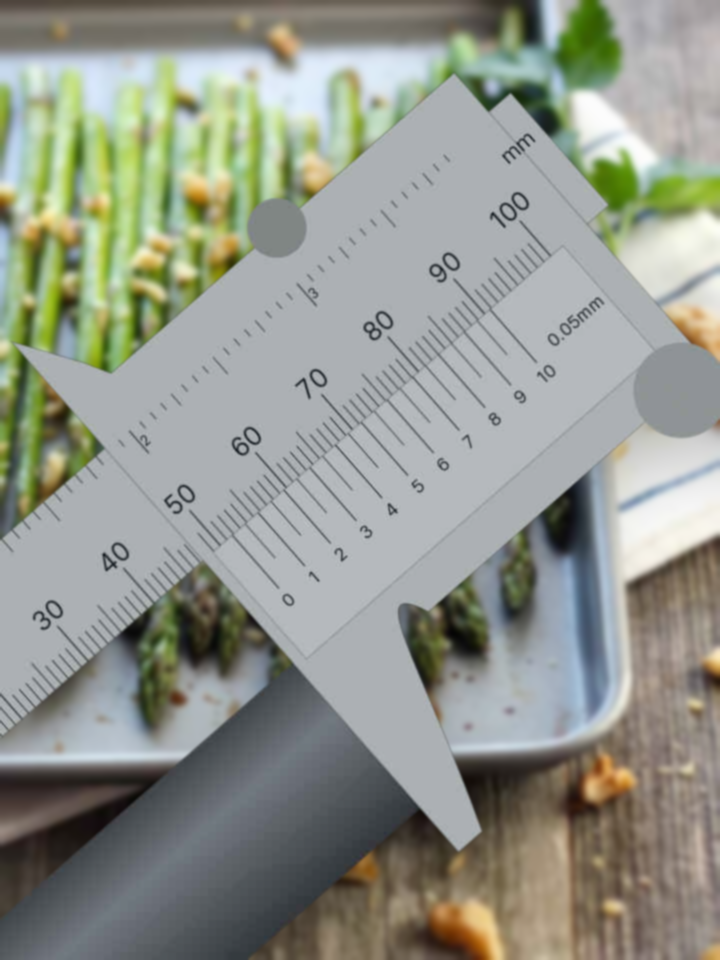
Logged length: 51.8 mm
